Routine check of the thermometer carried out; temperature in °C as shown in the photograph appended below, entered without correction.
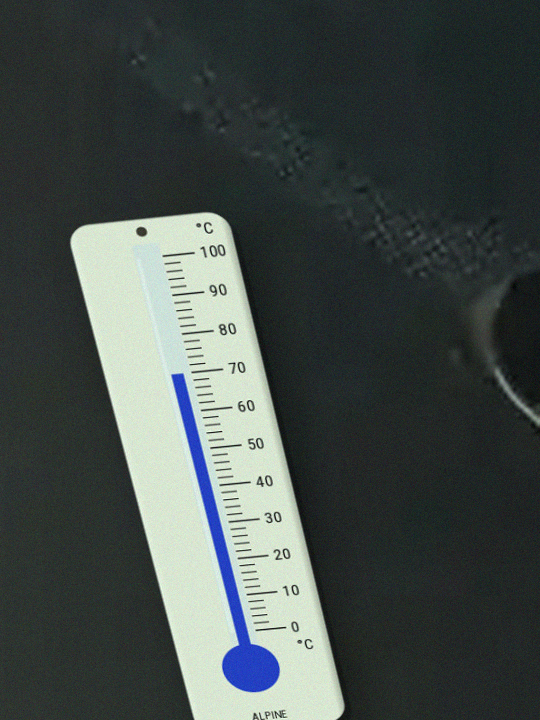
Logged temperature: 70 °C
